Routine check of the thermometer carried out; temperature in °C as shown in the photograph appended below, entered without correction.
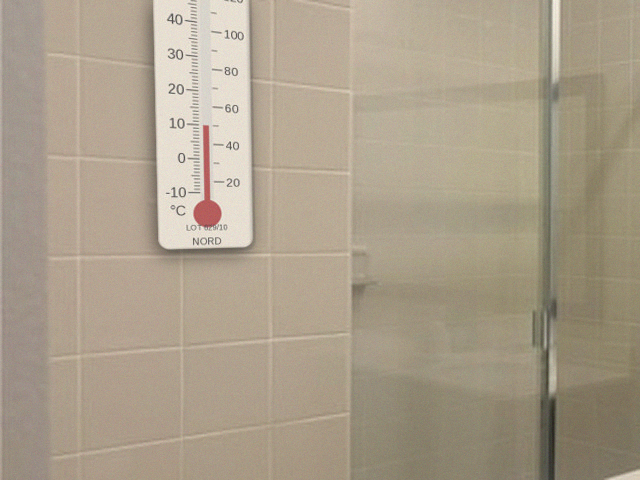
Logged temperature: 10 °C
